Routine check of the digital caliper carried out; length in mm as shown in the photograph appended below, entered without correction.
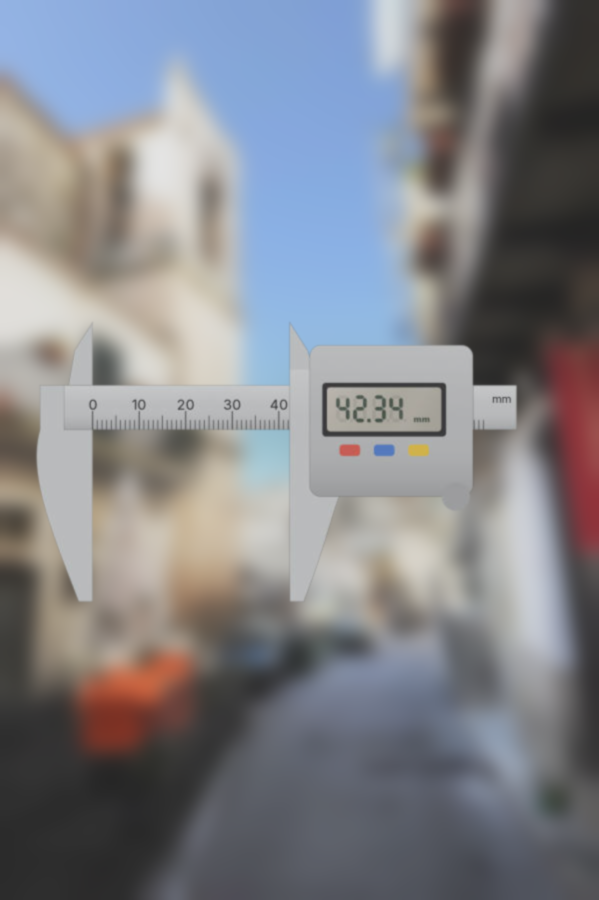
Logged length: 42.34 mm
